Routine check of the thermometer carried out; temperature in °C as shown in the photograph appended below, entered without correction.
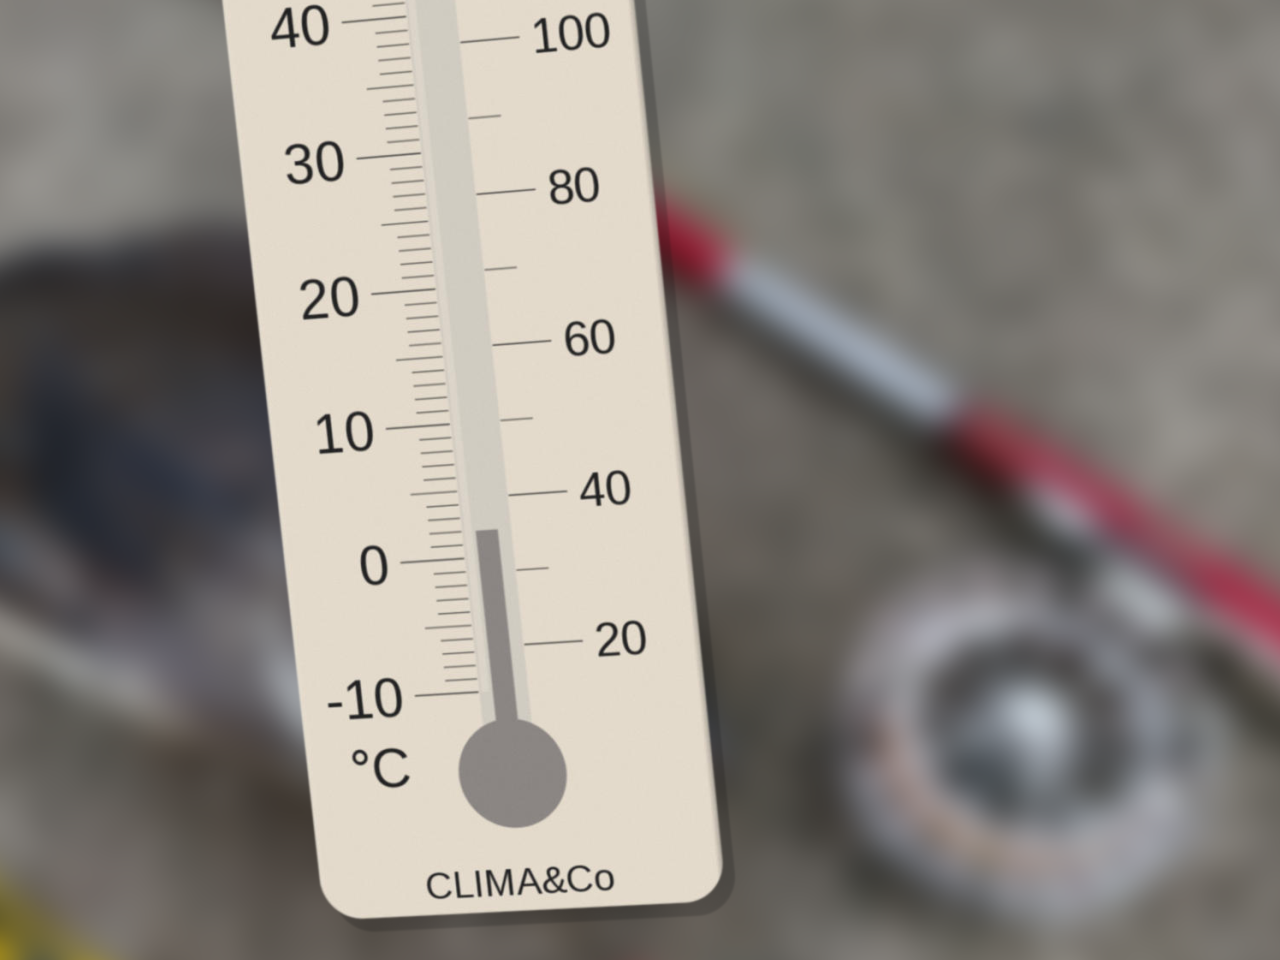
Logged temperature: 2 °C
